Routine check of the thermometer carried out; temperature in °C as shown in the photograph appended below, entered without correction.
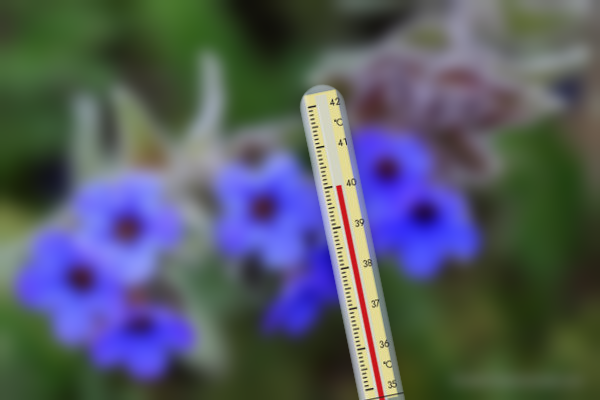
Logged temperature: 40 °C
